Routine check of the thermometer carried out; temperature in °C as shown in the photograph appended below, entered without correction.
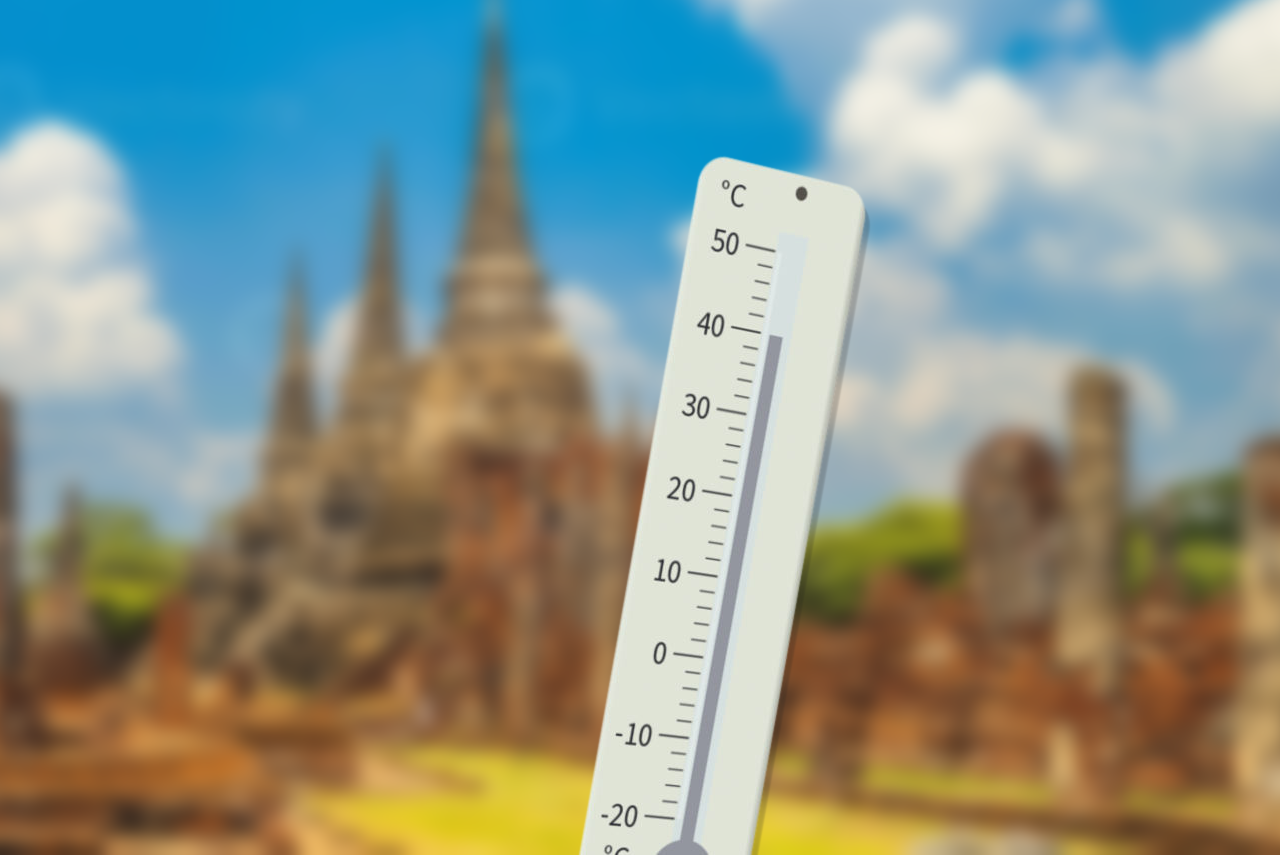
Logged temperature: 40 °C
